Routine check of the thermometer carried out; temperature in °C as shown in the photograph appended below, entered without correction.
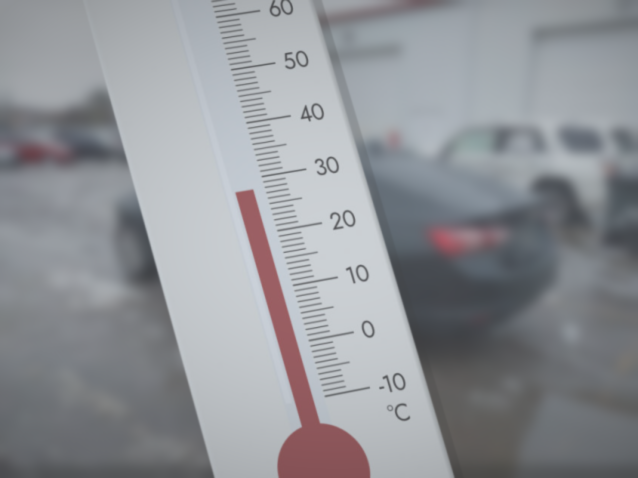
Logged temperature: 28 °C
